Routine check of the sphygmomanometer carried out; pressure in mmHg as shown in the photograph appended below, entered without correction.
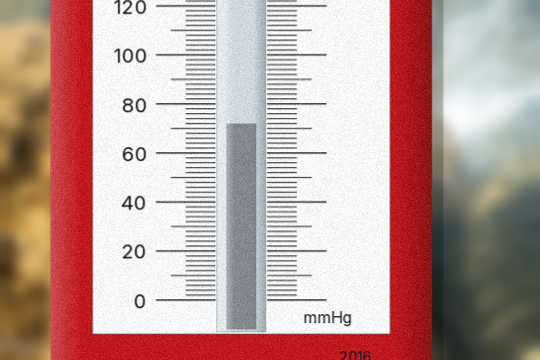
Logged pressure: 72 mmHg
